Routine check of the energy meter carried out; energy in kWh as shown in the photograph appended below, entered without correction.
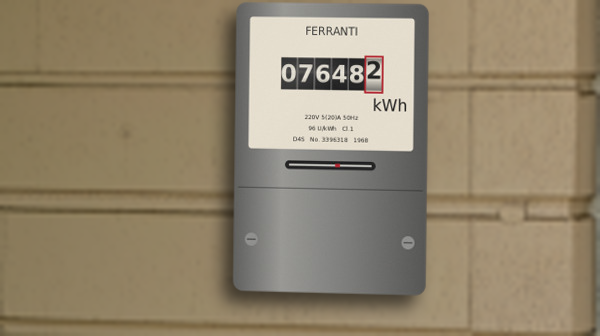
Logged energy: 7648.2 kWh
